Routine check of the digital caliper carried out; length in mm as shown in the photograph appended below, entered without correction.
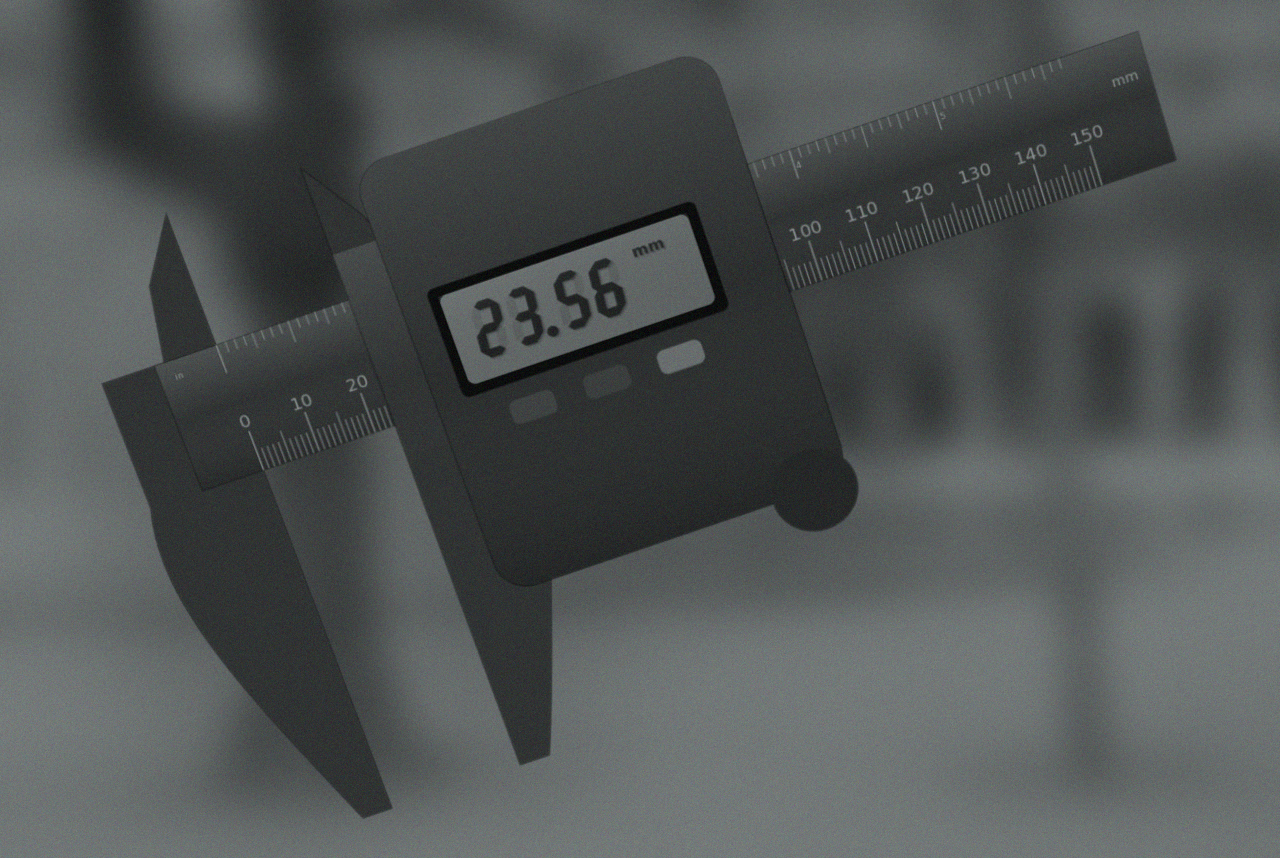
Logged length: 23.56 mm
